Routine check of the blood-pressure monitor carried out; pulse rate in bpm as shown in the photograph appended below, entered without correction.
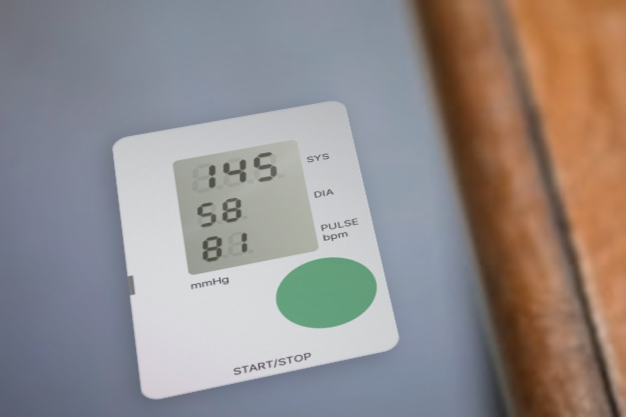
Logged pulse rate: 81 bpm
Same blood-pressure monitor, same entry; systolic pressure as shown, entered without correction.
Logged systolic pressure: 145 mmHg
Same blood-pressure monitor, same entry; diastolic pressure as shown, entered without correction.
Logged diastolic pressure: 58 mmHg
